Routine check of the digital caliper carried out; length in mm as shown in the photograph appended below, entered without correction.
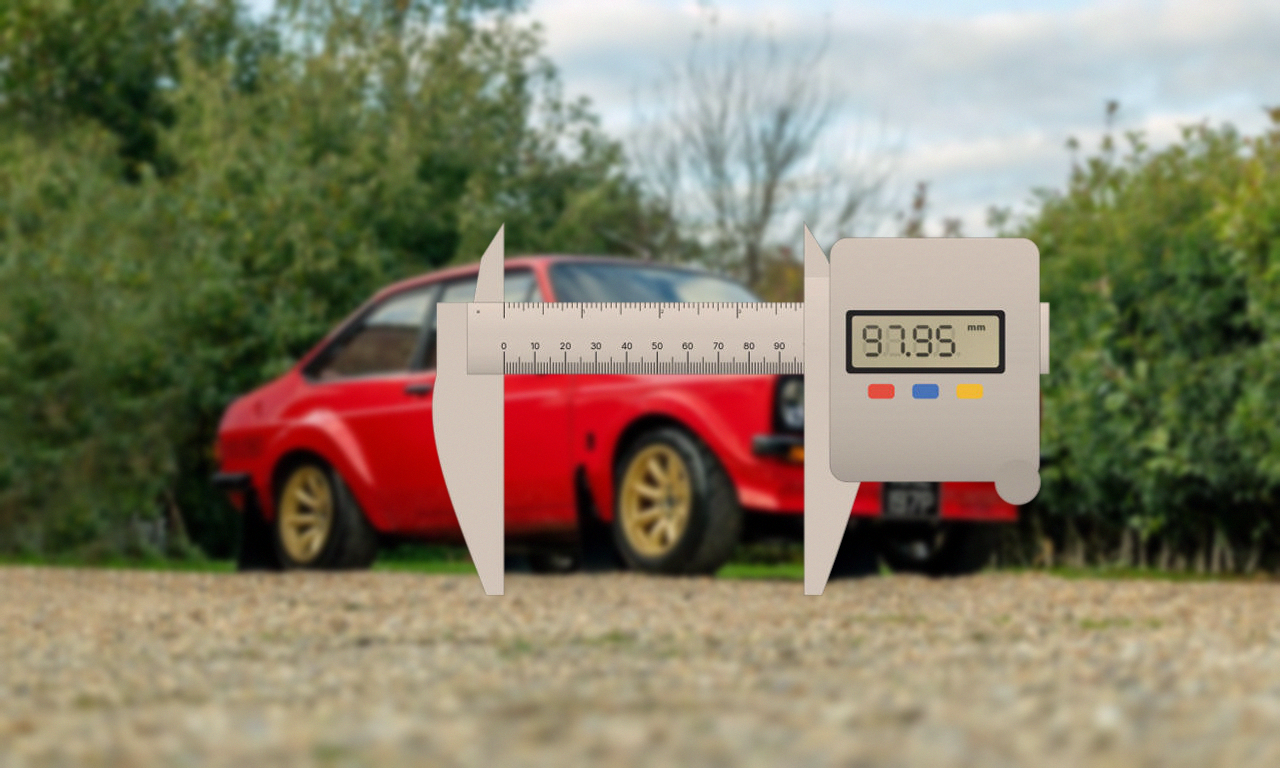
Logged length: 97.95 mm
